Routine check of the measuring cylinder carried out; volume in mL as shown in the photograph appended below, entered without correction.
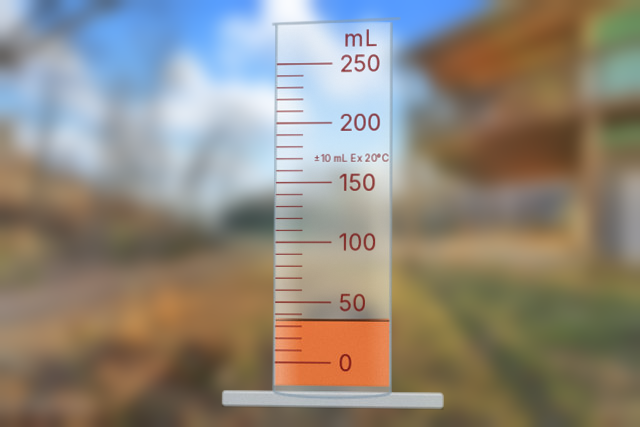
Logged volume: 35 mL
